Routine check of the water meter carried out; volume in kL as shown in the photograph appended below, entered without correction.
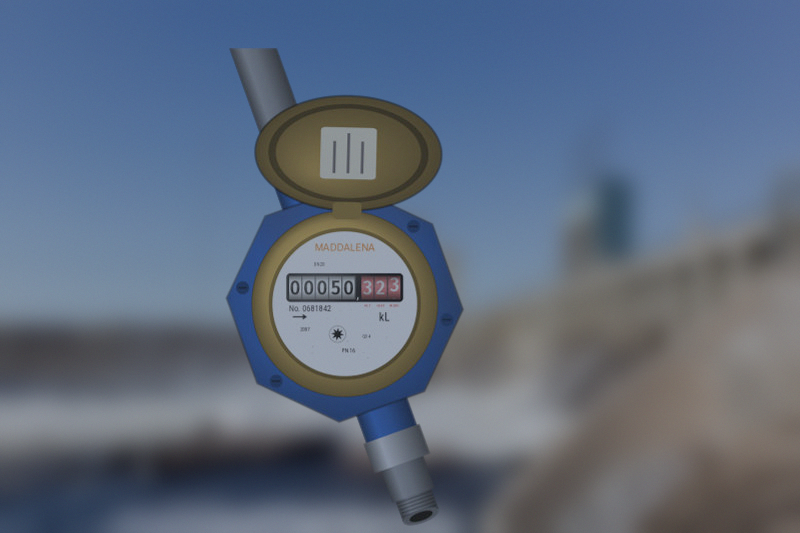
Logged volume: 50.323 kL
